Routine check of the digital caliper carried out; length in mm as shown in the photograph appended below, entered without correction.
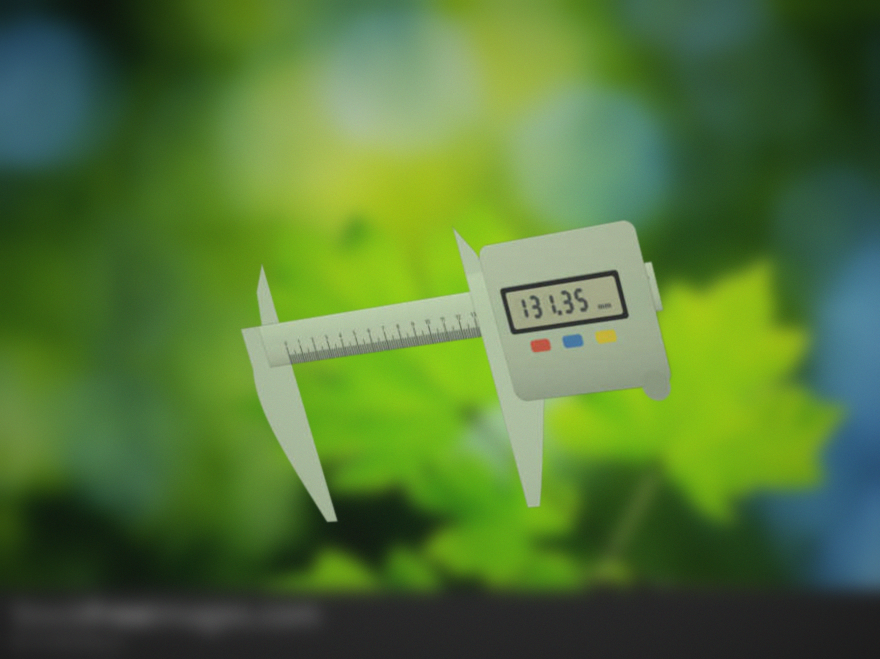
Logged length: 131.35 mm
